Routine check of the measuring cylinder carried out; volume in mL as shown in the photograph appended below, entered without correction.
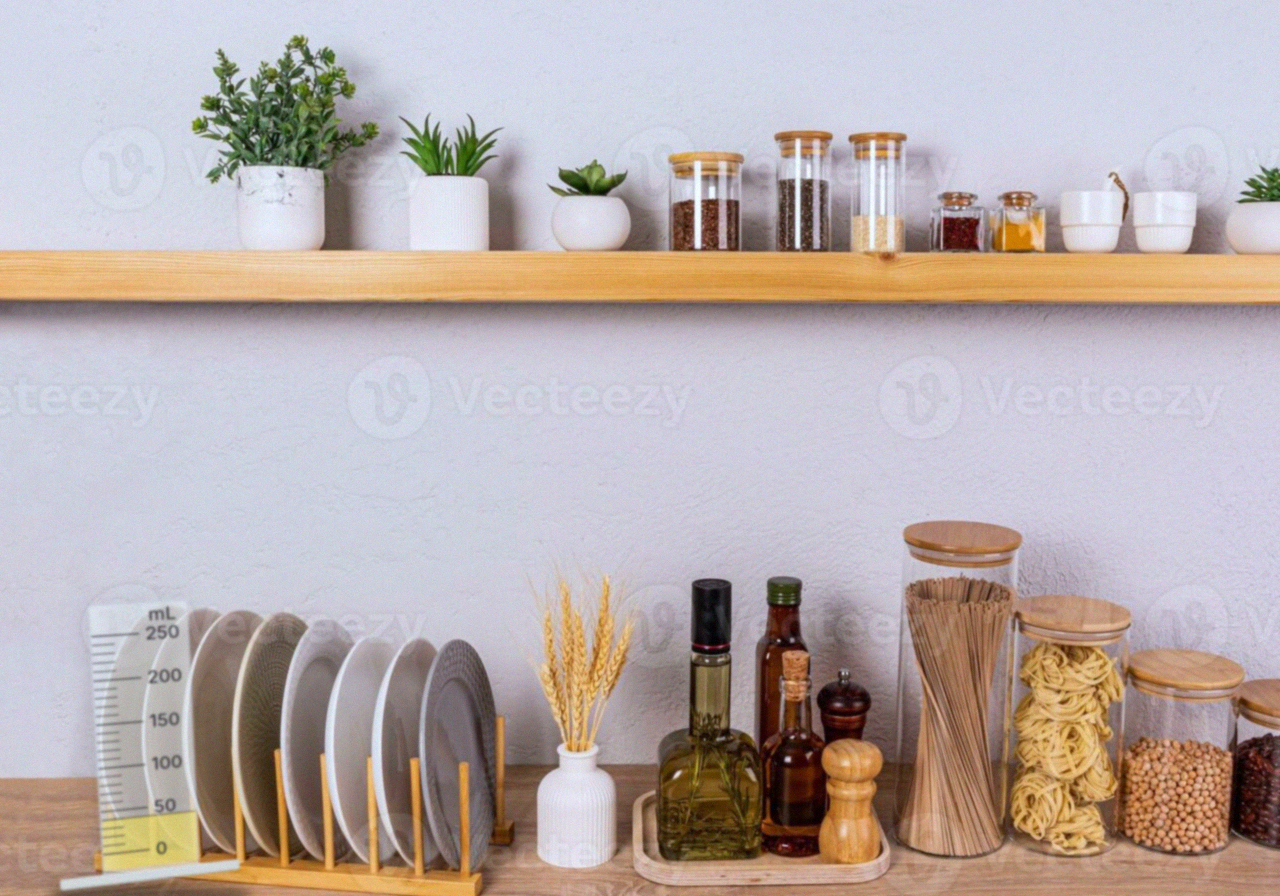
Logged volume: 40 mL
